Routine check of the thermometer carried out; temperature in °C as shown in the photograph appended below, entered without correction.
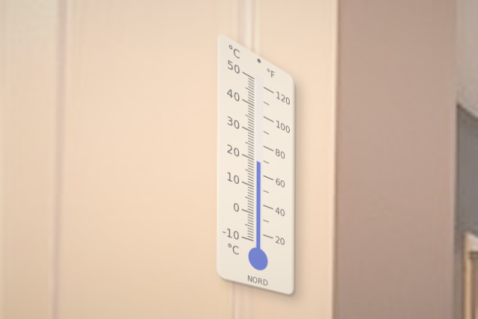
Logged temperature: 20 °C
